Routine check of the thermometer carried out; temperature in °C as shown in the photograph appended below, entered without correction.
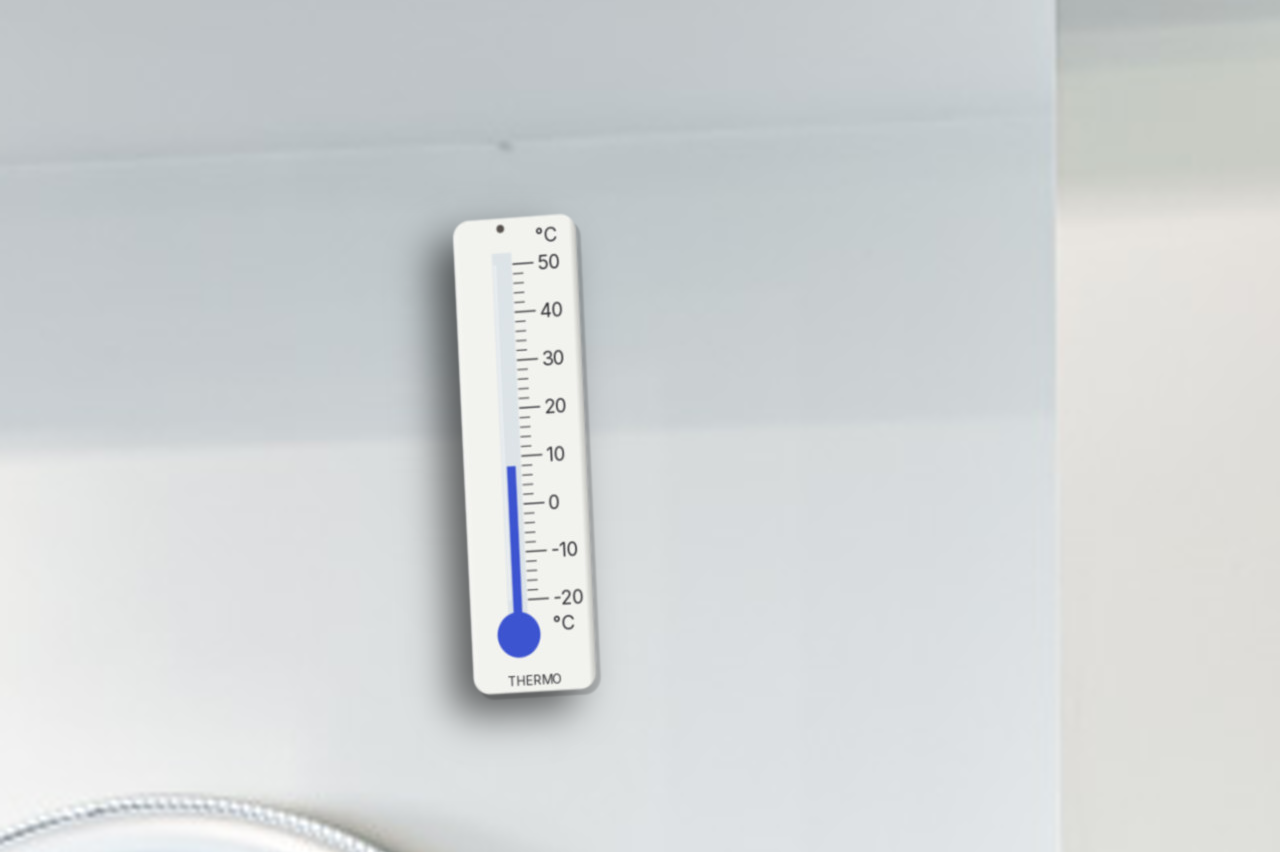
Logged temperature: 8 °C
